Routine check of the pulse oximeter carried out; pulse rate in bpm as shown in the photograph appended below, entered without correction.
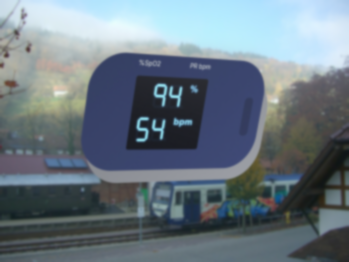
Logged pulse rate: 54 bpm
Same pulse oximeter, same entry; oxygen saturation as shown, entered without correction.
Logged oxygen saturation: 94 %
